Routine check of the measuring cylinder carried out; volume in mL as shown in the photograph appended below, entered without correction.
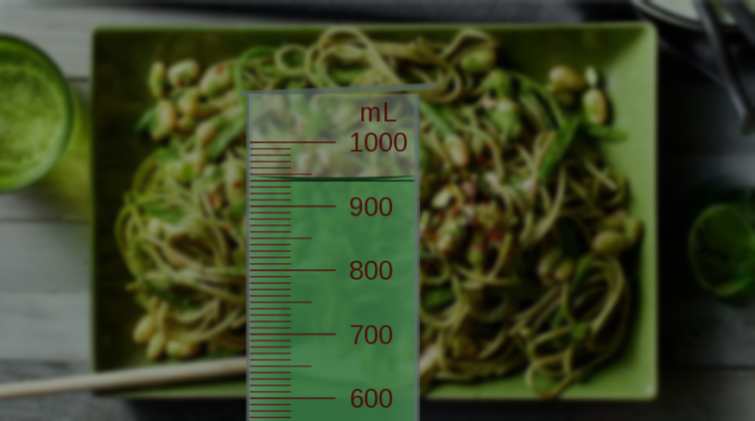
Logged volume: 940 mL
